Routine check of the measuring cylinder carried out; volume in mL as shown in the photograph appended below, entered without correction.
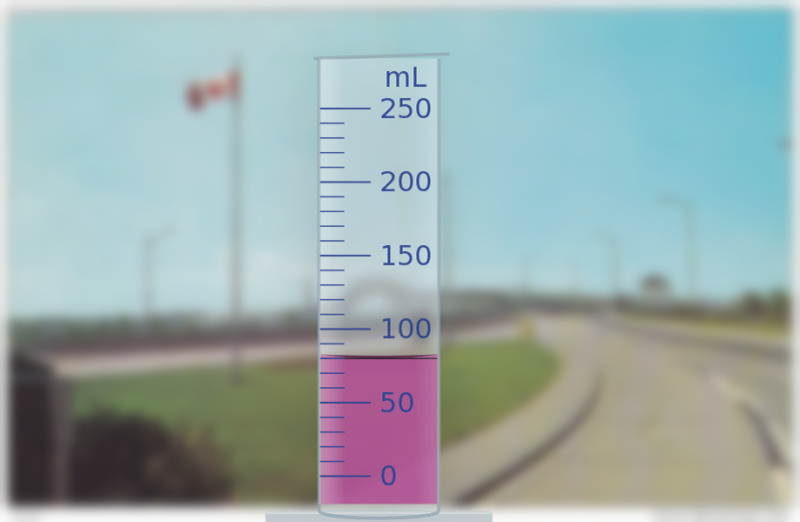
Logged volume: 80 mL
